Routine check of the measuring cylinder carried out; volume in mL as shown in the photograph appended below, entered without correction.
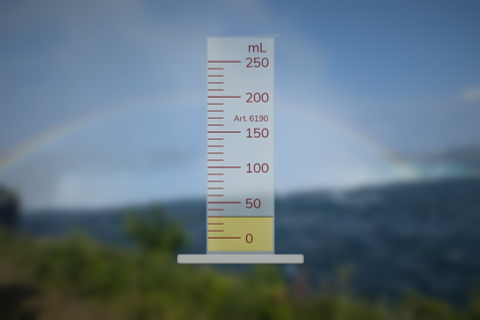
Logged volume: 30 mL
